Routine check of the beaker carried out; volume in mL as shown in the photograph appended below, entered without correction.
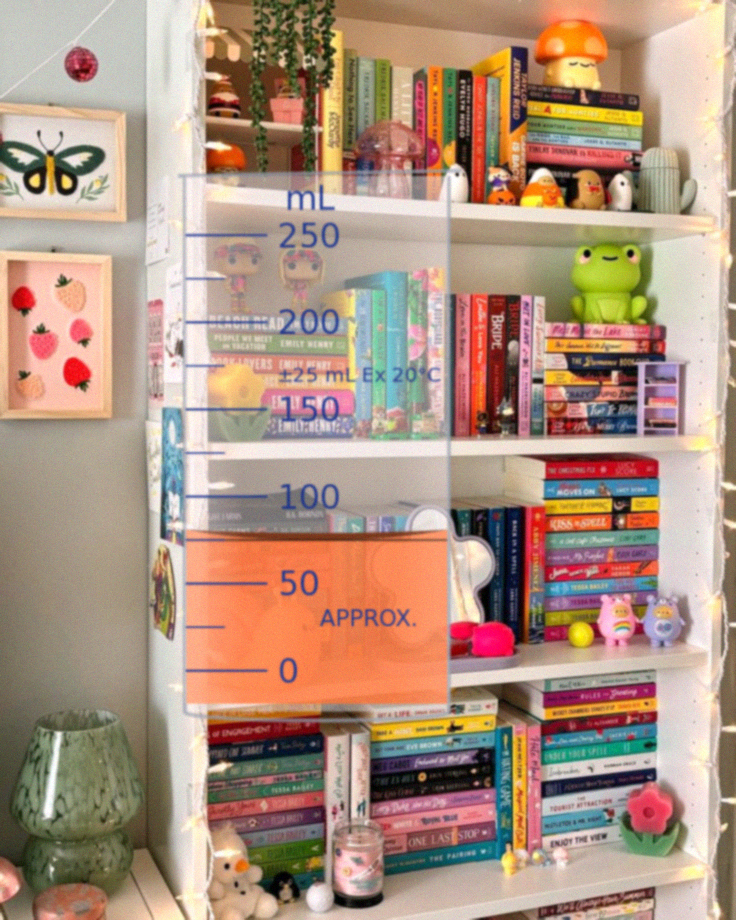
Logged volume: 75 mL
